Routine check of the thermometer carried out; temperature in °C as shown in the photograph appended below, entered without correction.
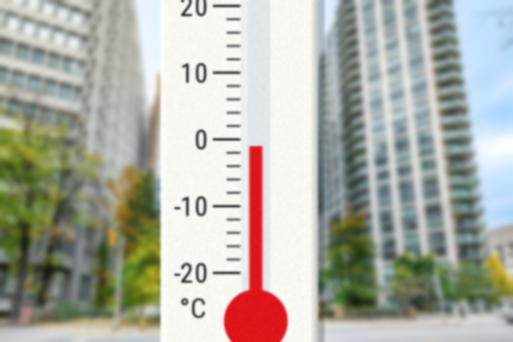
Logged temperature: -1 °C
